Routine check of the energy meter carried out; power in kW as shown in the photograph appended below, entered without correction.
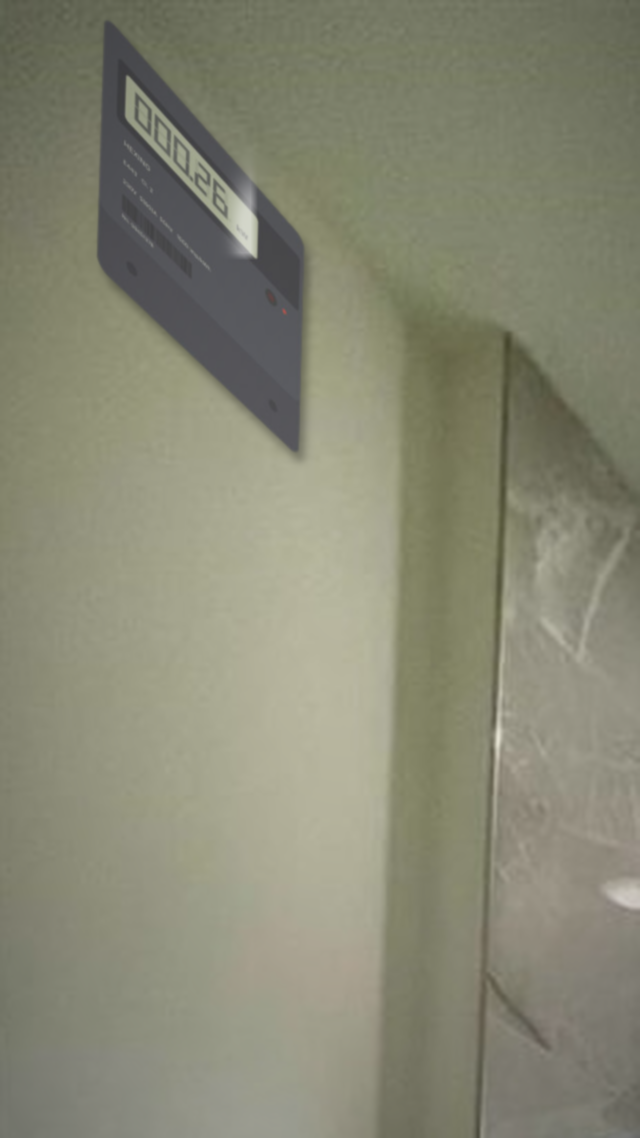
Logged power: 0.26 kW
